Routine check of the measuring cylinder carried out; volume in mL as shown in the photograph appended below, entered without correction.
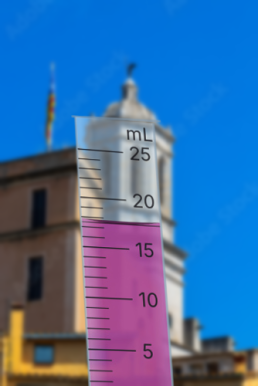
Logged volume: 17.5 mL
